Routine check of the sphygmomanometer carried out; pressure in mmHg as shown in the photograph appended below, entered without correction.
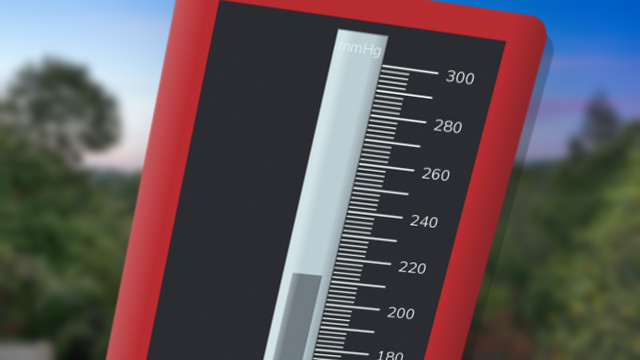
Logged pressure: 212 mmHg
